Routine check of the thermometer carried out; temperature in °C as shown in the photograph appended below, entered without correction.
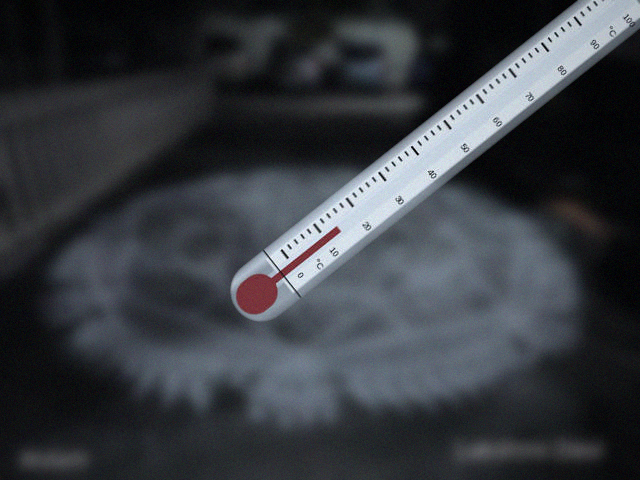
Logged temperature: 14 °C
